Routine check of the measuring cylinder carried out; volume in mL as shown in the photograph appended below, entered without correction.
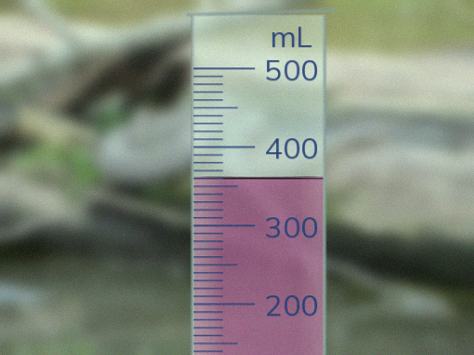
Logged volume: 360 mL
